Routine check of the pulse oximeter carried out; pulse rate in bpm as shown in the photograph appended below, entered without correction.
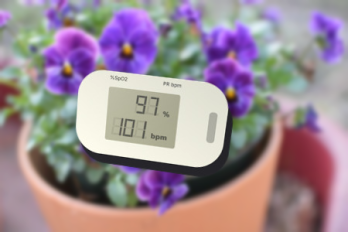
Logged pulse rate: 101 bpm
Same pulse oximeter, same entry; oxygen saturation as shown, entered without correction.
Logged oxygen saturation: 97 %
